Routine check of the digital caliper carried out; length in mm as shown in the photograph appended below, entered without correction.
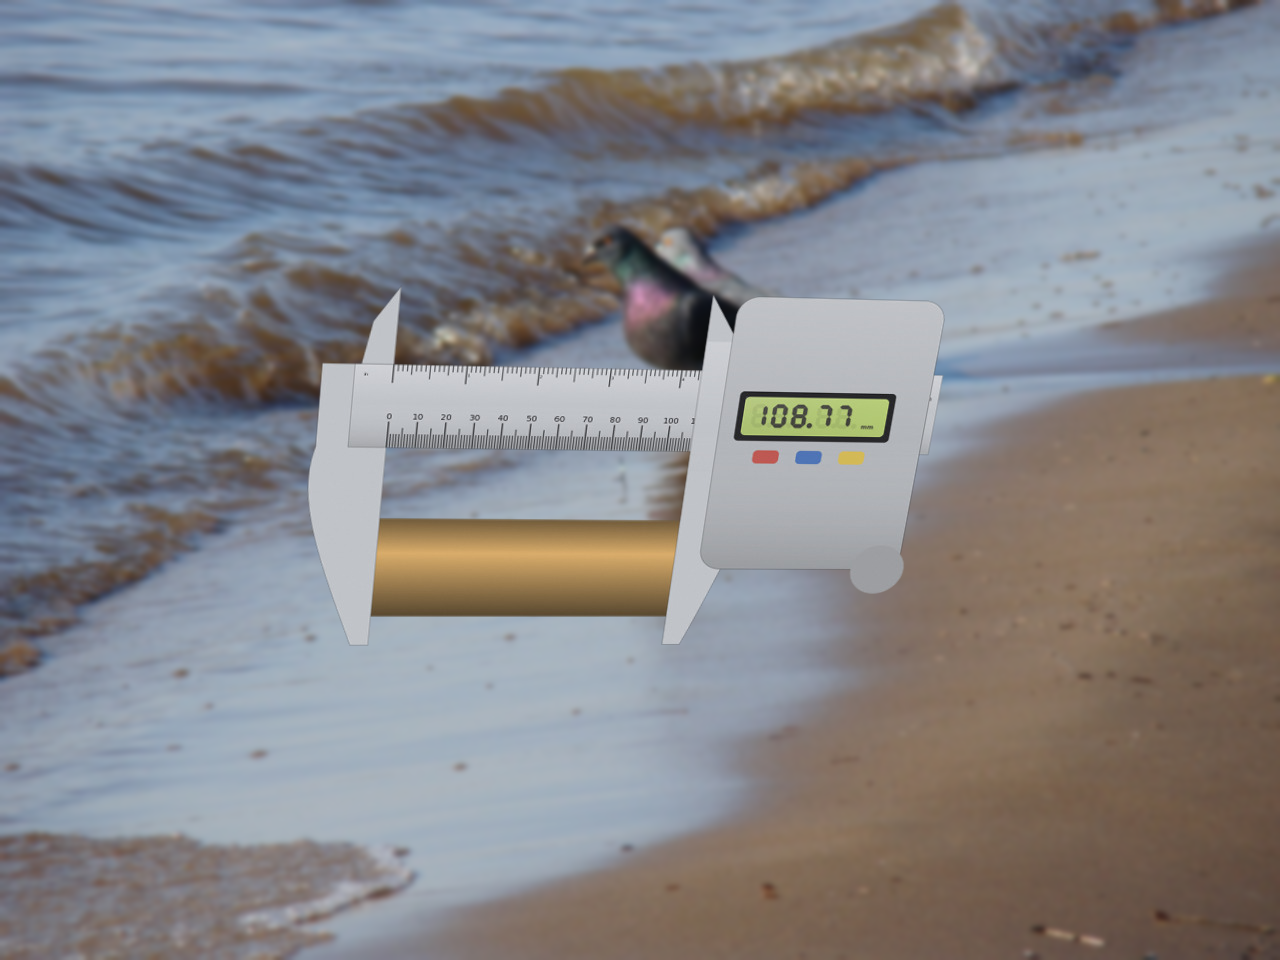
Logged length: 108.77 mm
